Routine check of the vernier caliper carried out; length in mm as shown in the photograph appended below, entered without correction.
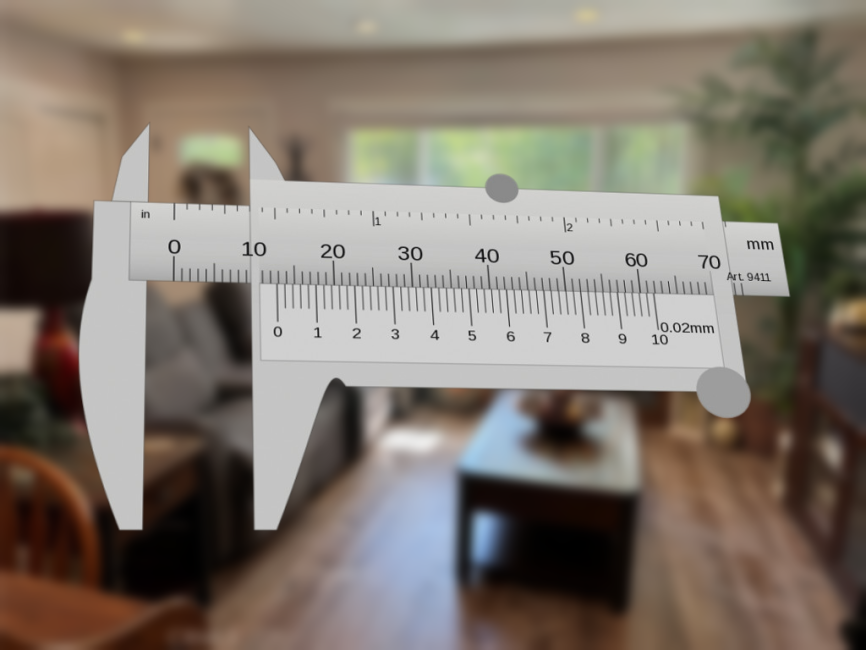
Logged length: 12.8 mm
